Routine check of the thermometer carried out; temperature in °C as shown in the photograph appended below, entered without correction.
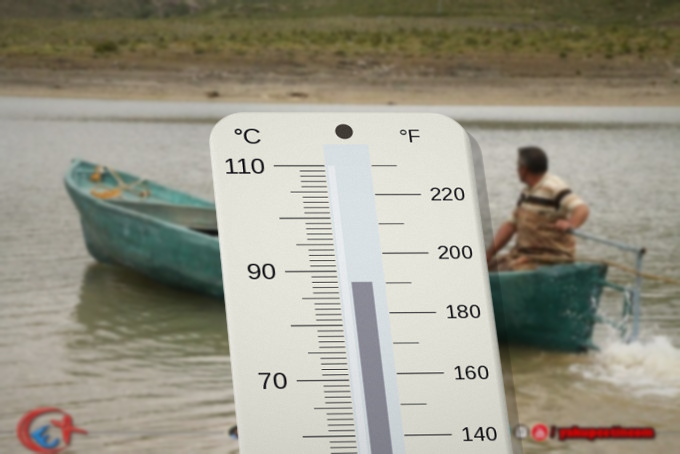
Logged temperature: 88 °C
